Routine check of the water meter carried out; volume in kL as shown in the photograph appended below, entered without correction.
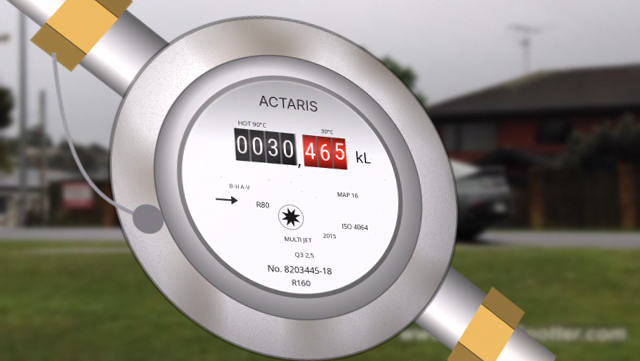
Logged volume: 30.465 kL
